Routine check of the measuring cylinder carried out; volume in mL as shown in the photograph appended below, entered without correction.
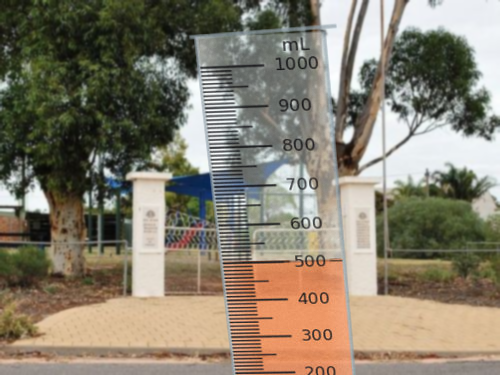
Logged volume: 500 mL
